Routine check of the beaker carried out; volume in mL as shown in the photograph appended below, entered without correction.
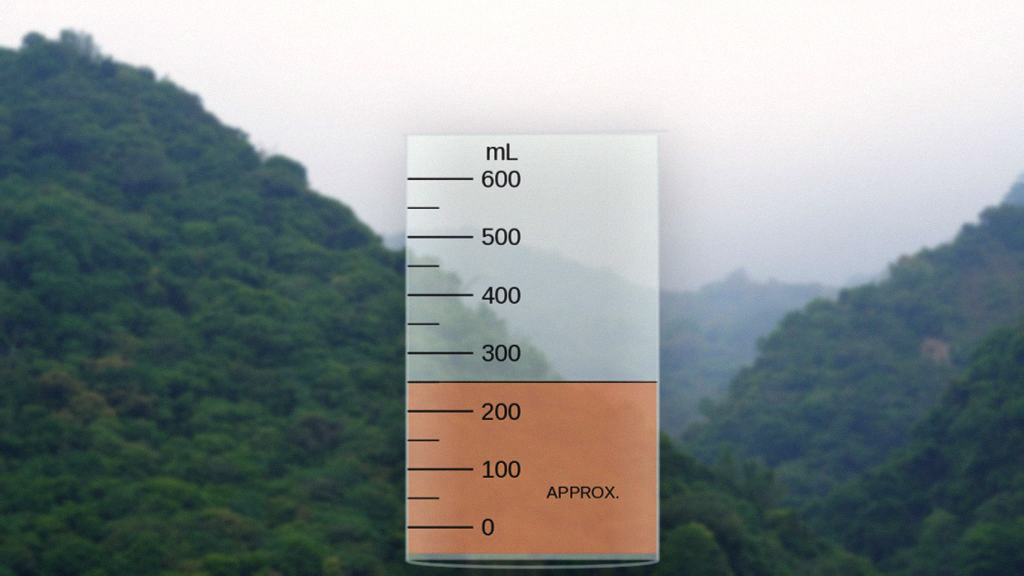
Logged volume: 250 mL
